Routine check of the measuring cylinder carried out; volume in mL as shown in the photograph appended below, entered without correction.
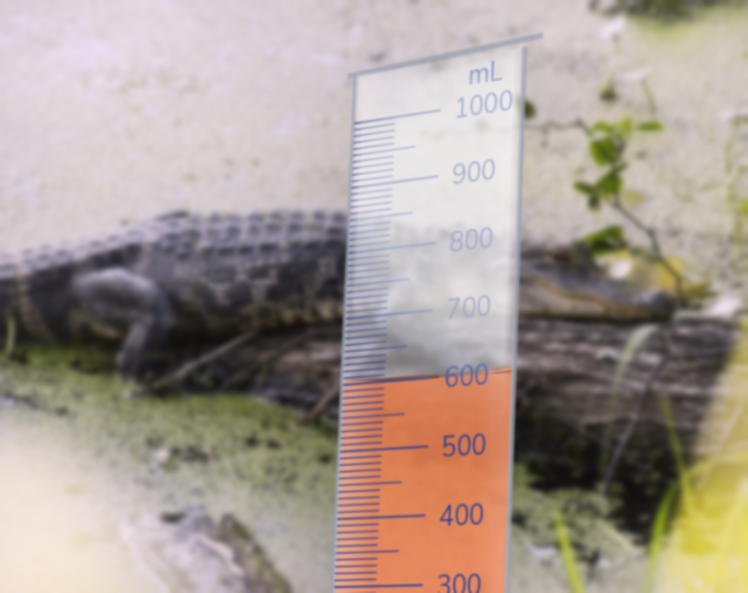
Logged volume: 600 mL
